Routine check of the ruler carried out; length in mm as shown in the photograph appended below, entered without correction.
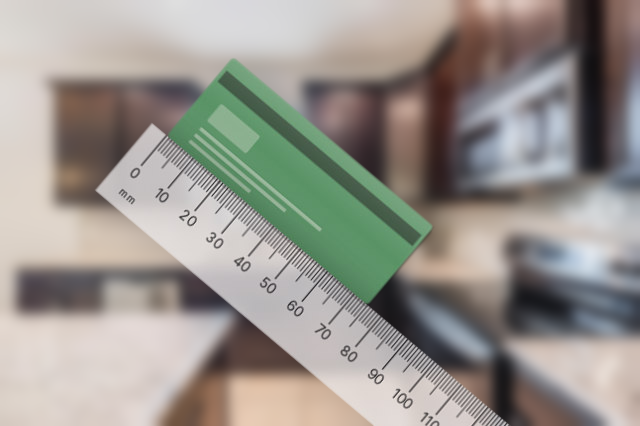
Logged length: 75 mm
